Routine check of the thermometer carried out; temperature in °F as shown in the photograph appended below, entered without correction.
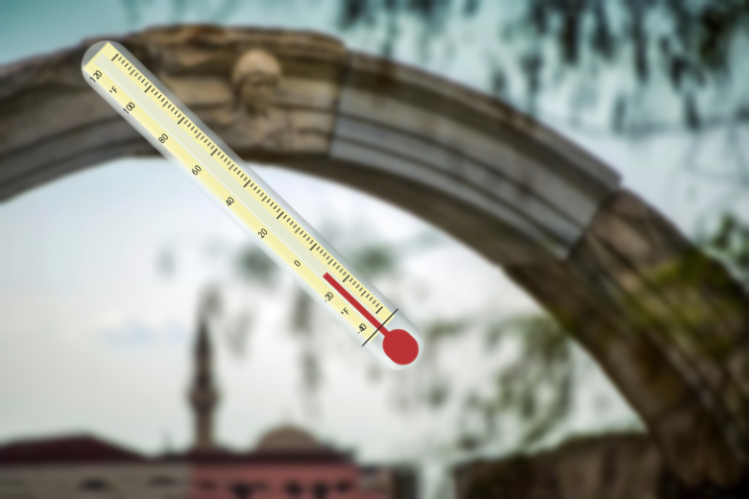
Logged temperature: -12 °F
